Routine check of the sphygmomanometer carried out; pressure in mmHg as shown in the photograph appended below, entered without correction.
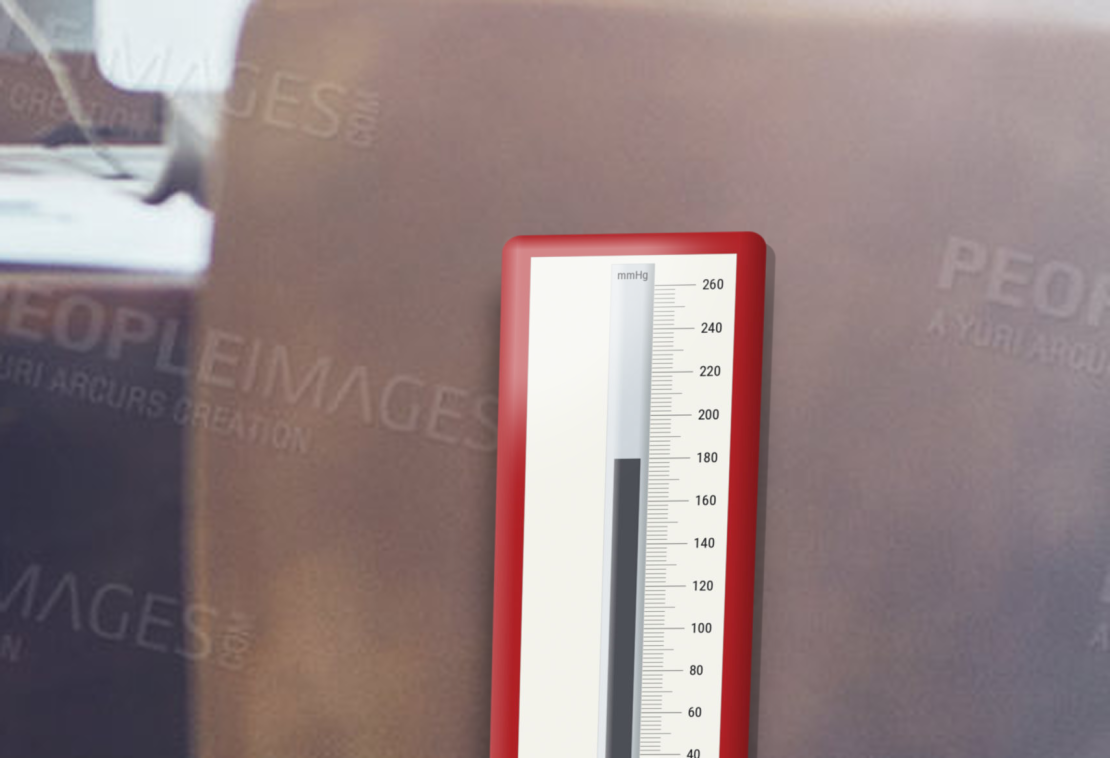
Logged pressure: 180 mmHg
